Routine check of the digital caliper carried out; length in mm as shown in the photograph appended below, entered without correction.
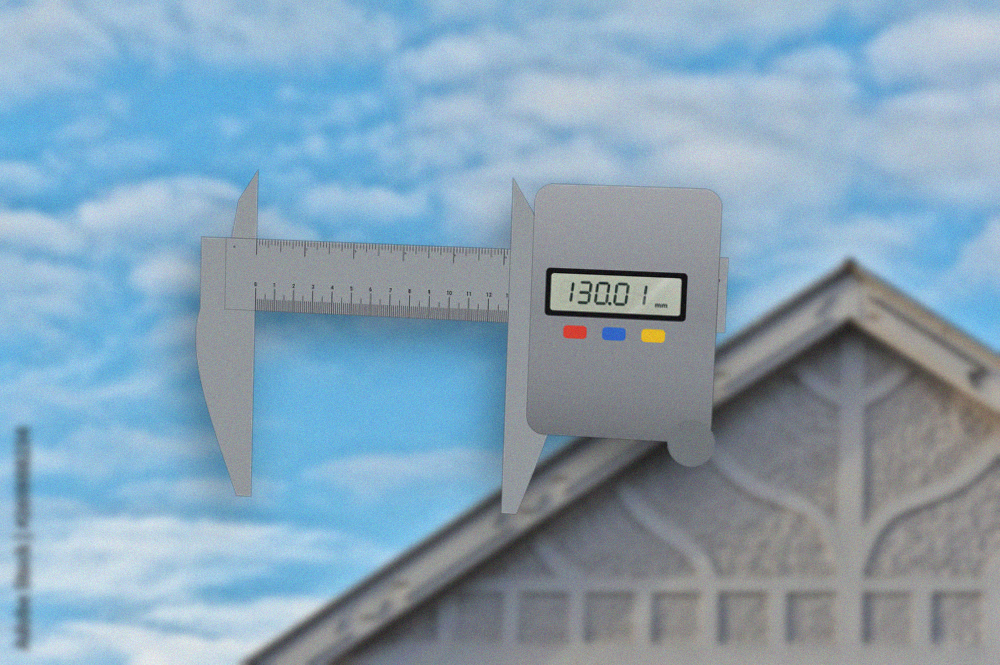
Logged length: 130.01 mm
